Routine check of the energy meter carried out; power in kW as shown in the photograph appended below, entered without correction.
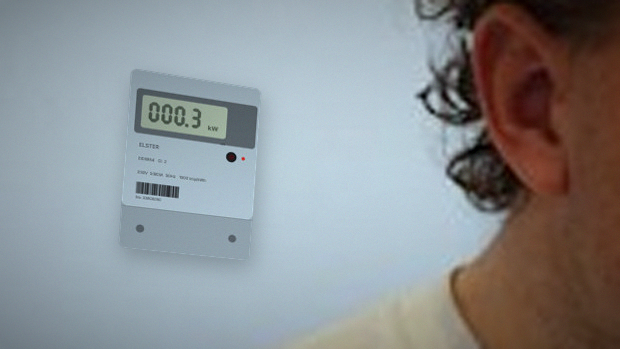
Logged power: 0.3 kW
